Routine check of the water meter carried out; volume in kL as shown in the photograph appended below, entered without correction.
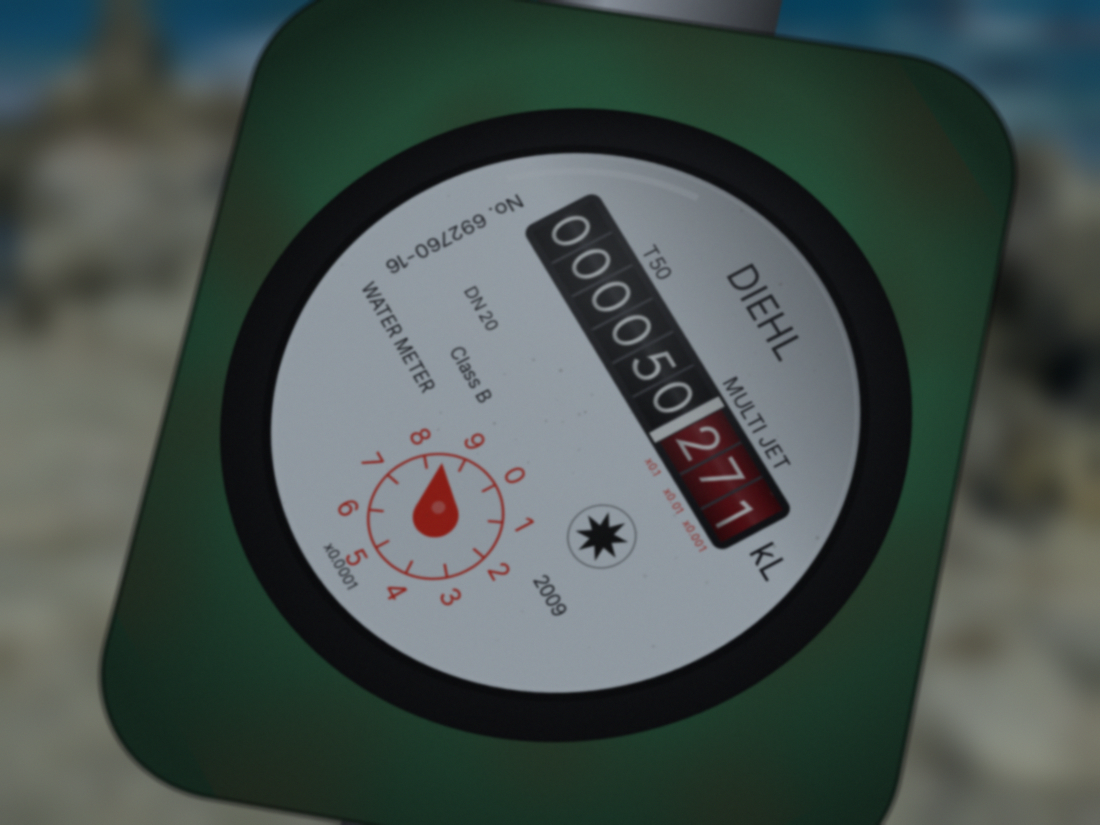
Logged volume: 50.2708 kL
